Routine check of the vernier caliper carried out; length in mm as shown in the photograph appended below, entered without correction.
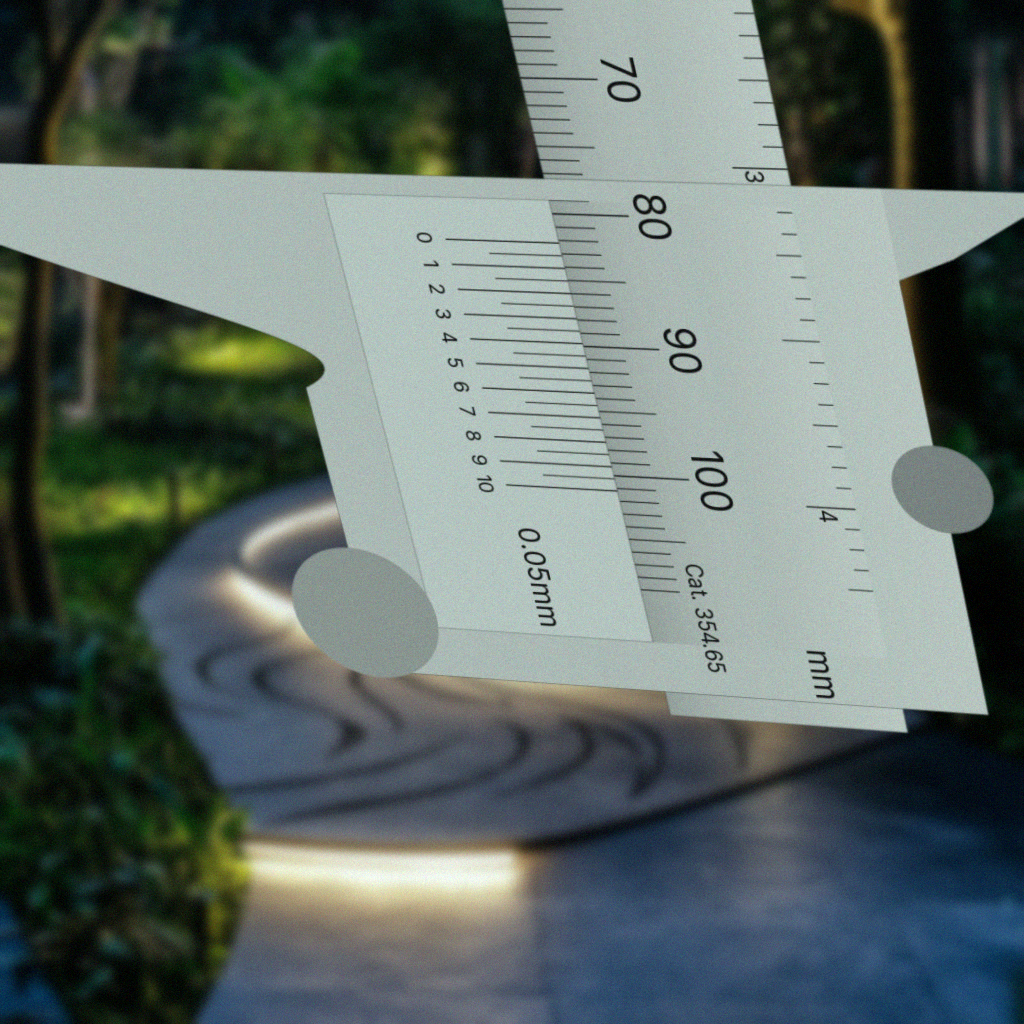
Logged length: 82.2 mm
